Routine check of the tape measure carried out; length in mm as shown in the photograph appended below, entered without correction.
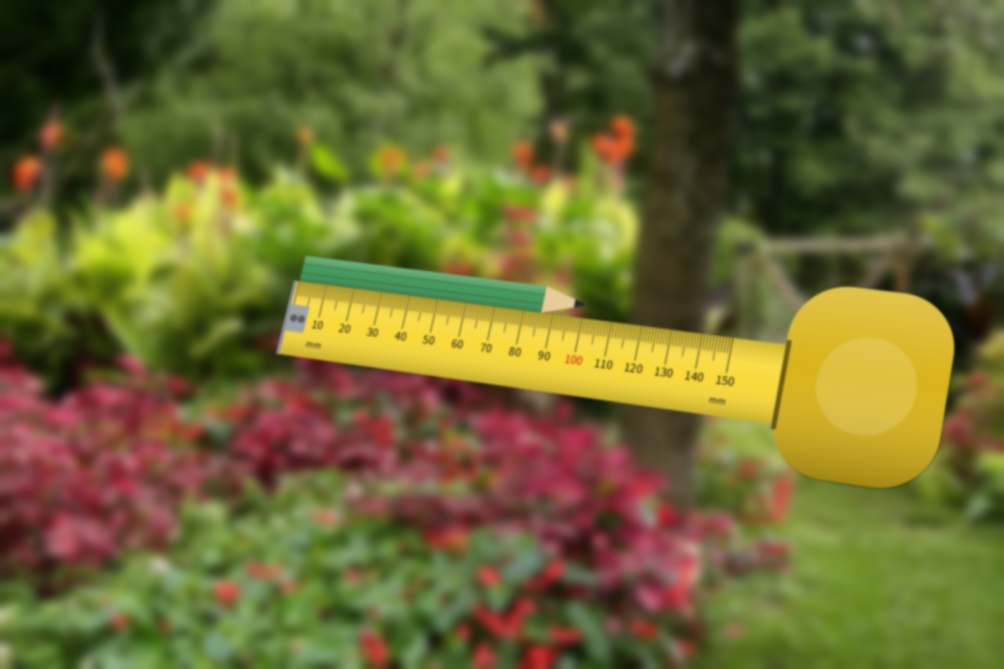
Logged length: 100 mm
